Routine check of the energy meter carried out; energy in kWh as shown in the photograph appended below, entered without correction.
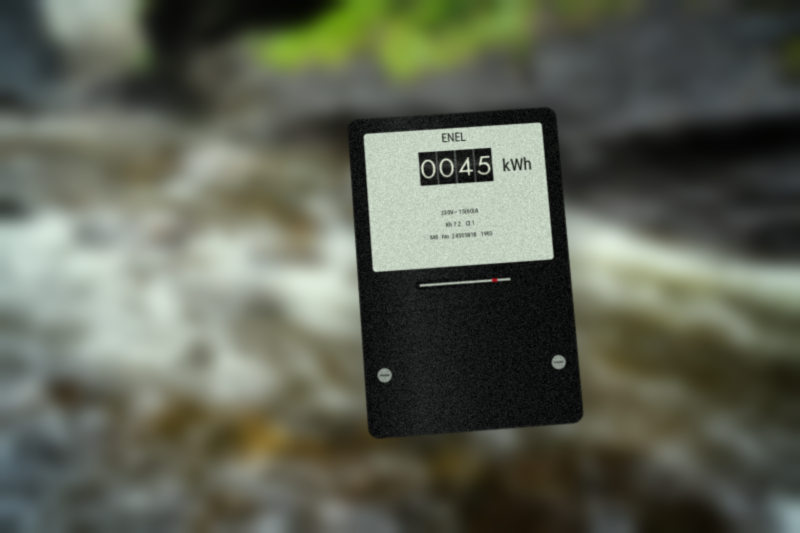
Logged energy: 45 kWh
